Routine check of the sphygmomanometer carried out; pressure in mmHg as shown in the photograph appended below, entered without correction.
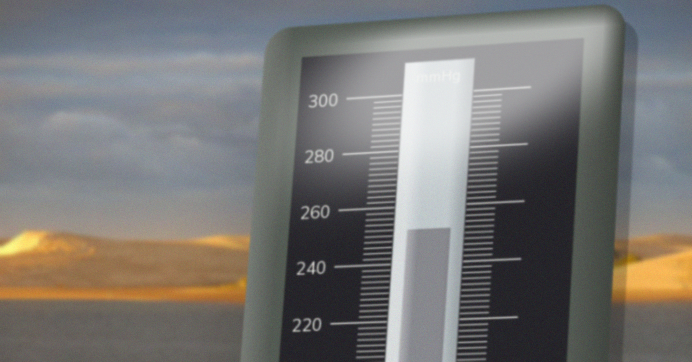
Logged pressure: 252 mmHg
